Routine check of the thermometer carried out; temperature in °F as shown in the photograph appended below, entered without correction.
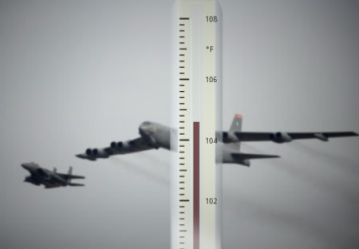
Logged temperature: 104.6 °F
